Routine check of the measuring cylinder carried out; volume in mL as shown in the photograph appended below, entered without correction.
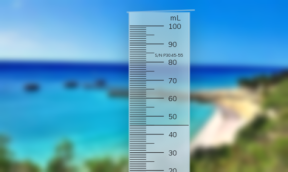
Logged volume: 45 mL
